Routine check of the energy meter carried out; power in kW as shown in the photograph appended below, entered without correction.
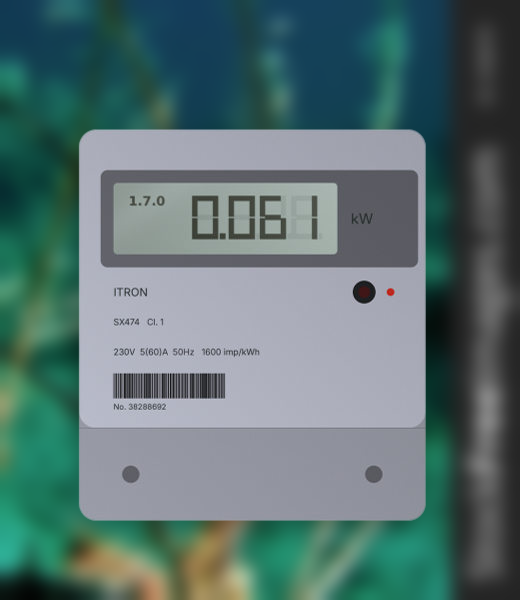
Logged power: 0.061 kW
